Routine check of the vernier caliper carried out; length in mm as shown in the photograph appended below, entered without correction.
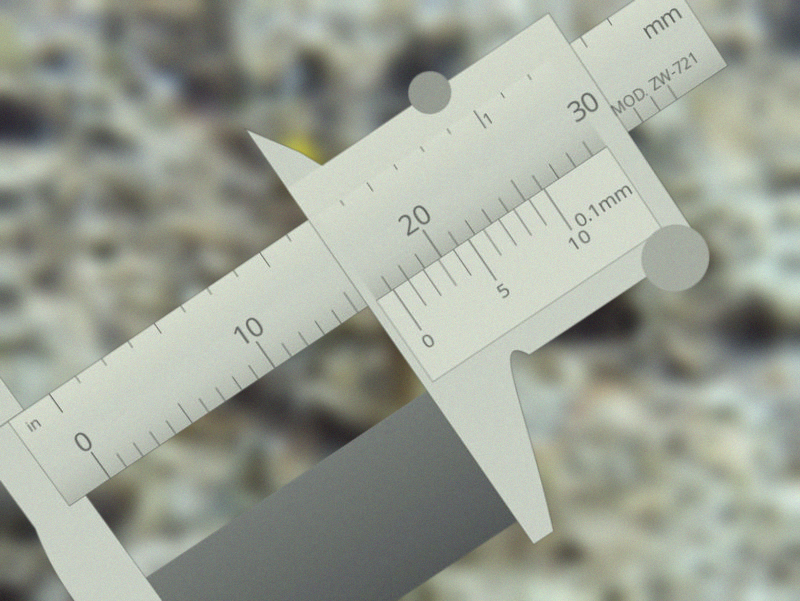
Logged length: 17.1 mm
